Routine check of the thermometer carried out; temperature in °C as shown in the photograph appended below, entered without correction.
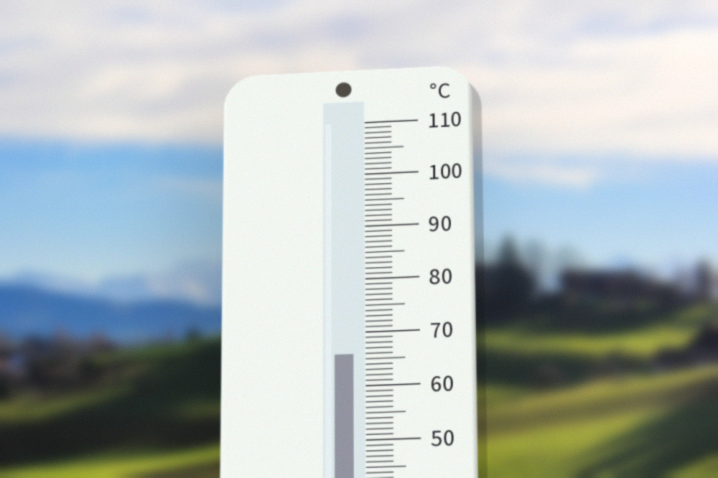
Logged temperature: 66 °C
